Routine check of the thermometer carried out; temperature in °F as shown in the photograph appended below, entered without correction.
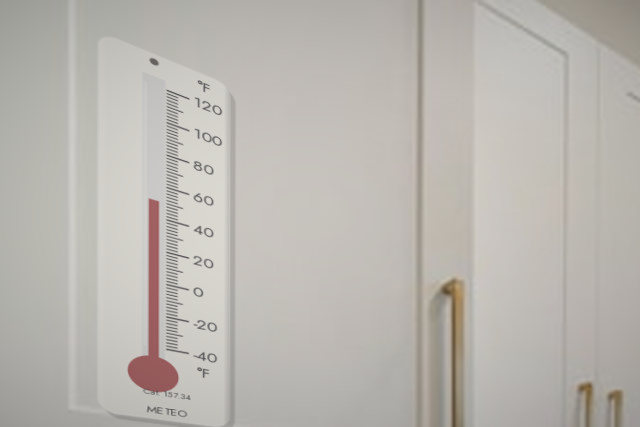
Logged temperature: 50 °F
